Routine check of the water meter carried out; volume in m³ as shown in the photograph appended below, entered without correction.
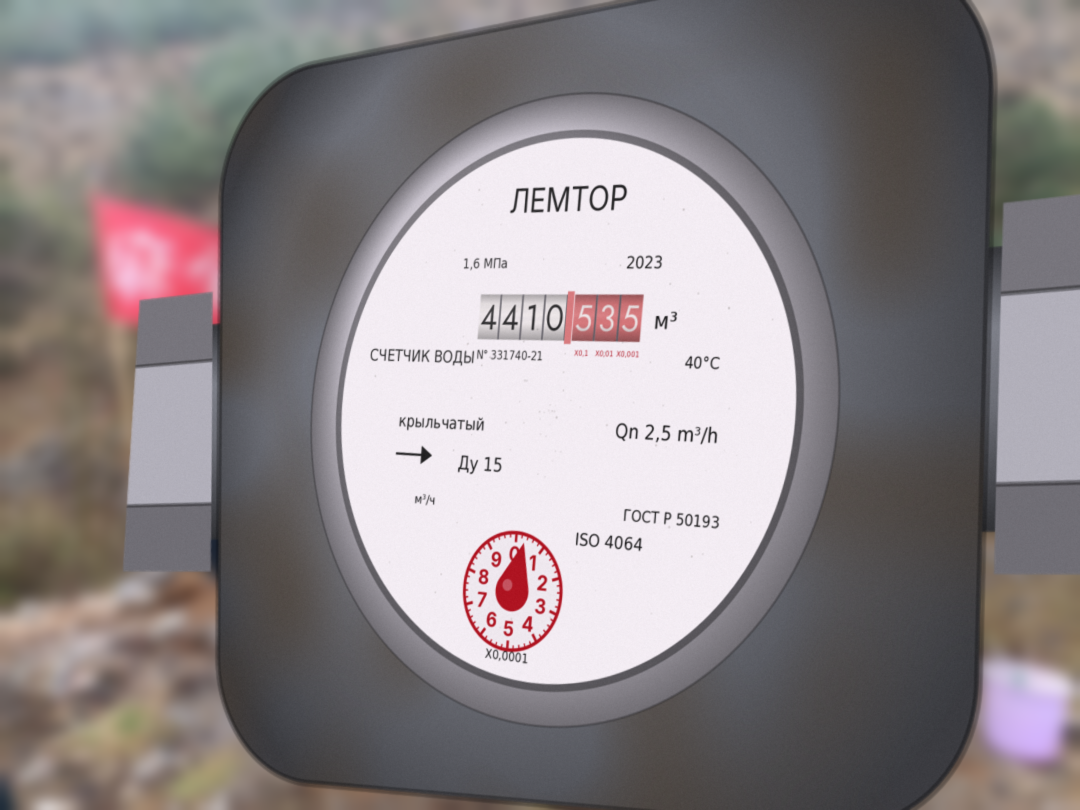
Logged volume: 4410.5350 m³
